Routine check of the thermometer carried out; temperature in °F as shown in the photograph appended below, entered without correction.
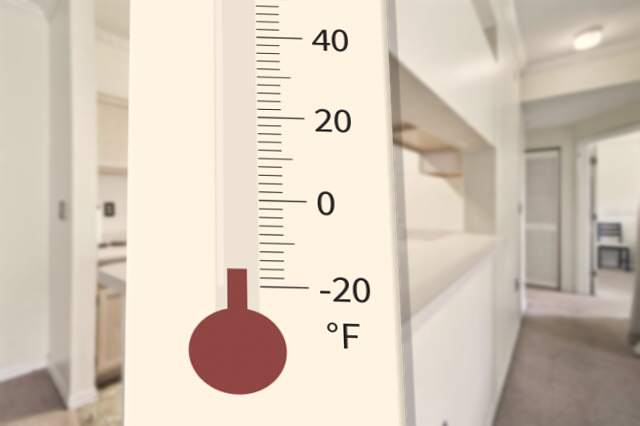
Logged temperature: -16 °F
